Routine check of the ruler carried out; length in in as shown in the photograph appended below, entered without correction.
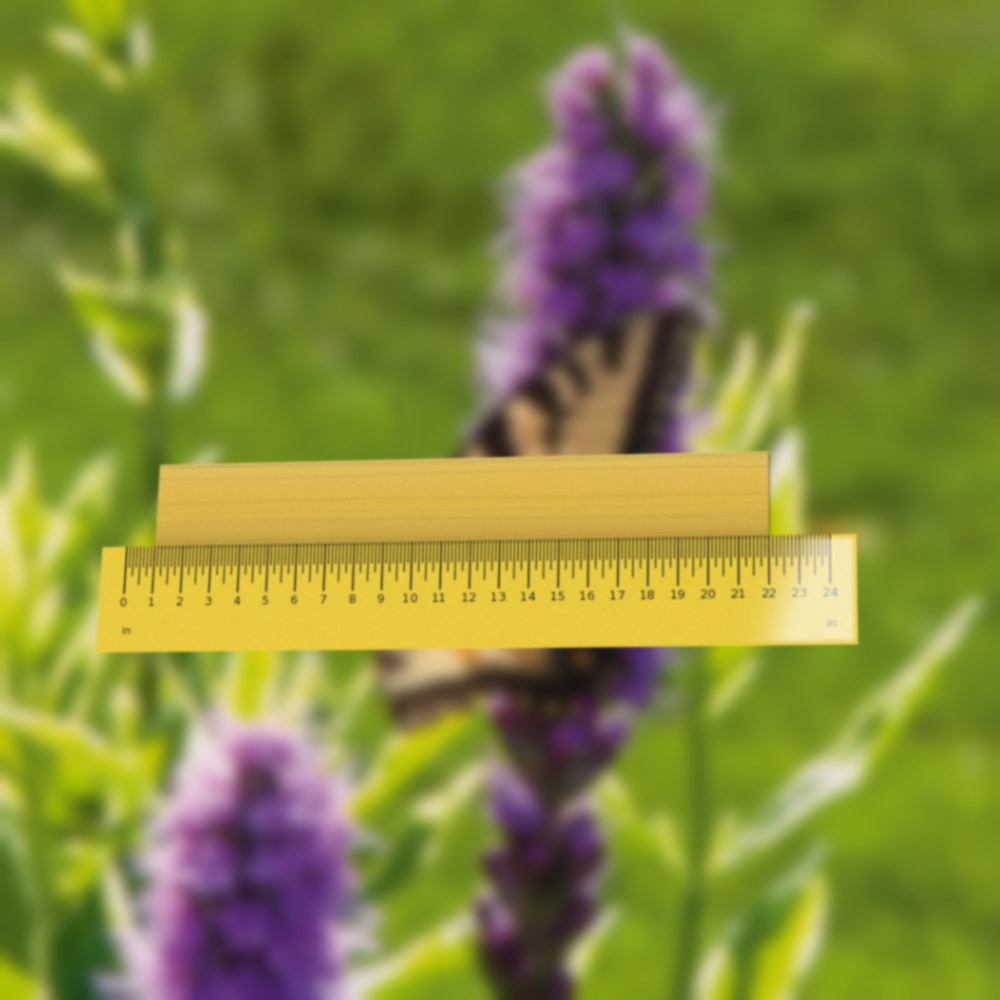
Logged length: 21 in
